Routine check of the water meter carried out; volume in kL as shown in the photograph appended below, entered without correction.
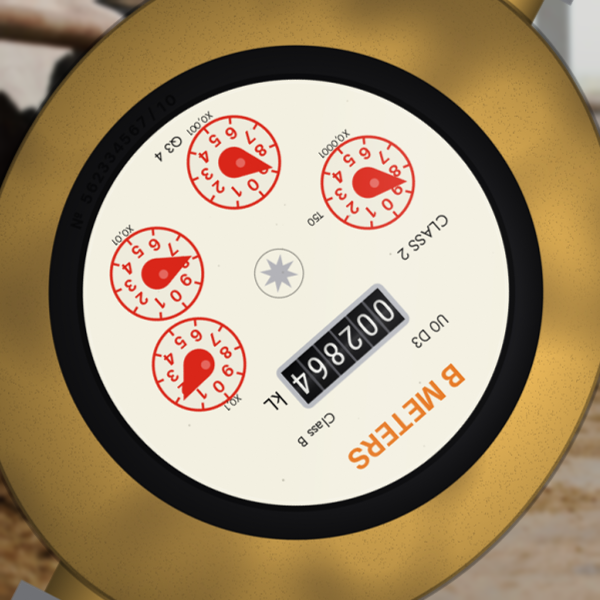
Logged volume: 2864.1788 kL
